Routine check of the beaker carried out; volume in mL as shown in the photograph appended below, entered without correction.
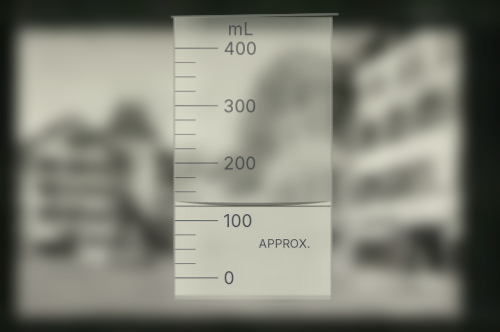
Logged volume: 125 mL
